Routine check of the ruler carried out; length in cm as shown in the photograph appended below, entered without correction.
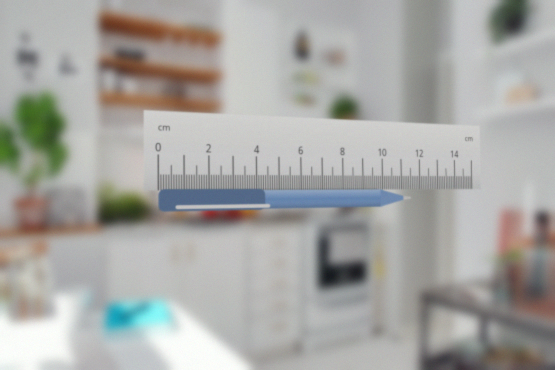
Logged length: 11.5 cm
